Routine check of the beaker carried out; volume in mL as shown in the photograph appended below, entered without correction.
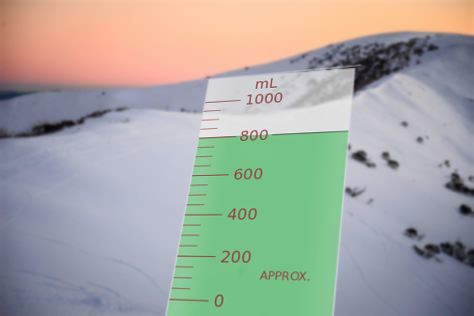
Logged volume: 800 mL
